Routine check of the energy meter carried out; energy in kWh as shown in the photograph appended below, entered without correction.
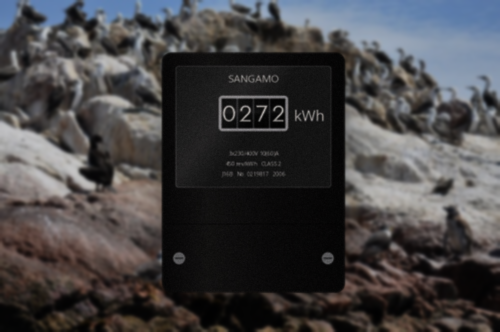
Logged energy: 272 kWh
